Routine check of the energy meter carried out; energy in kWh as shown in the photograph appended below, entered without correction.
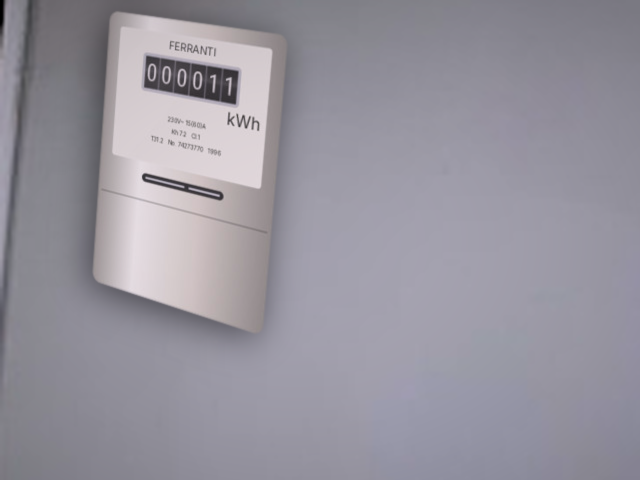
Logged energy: 11 kWh
